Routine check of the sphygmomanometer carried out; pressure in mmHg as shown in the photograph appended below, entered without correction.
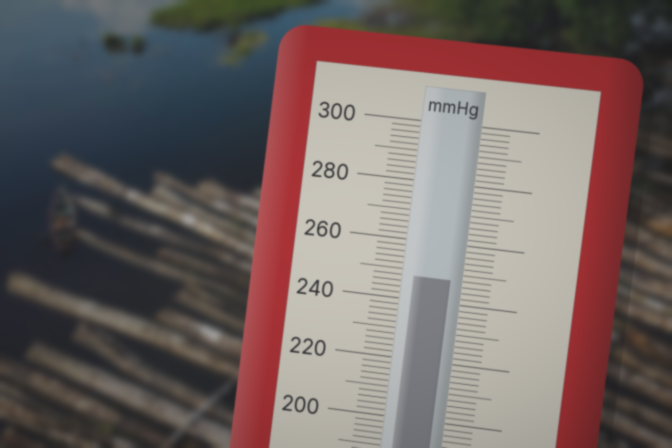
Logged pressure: 248 mmHg
